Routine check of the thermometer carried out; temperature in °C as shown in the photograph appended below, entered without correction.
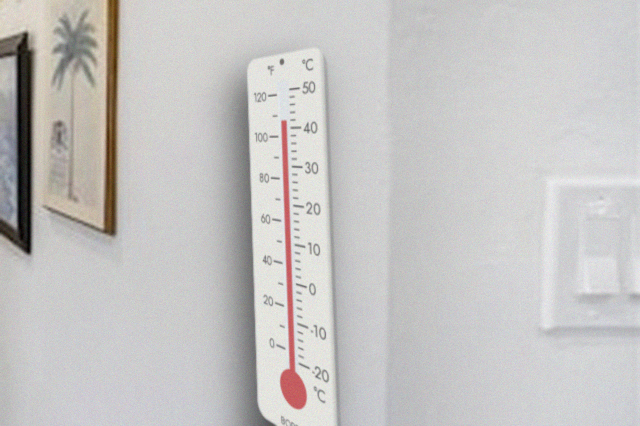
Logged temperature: 42 °C
